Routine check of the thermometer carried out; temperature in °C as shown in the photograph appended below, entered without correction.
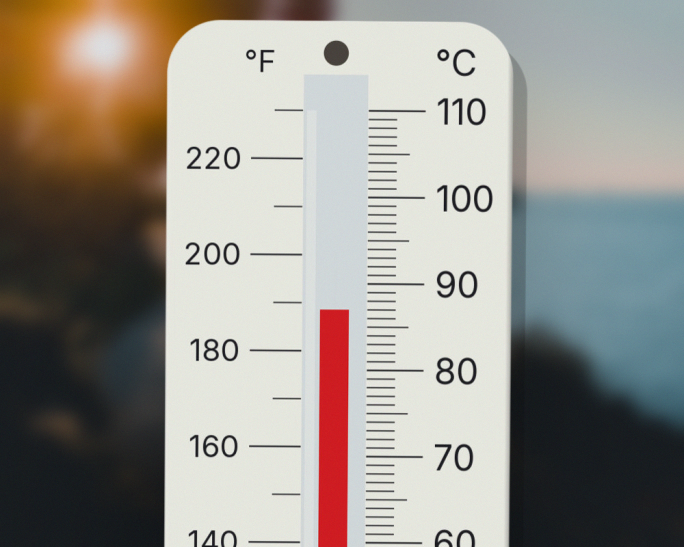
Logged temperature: 87 °C
